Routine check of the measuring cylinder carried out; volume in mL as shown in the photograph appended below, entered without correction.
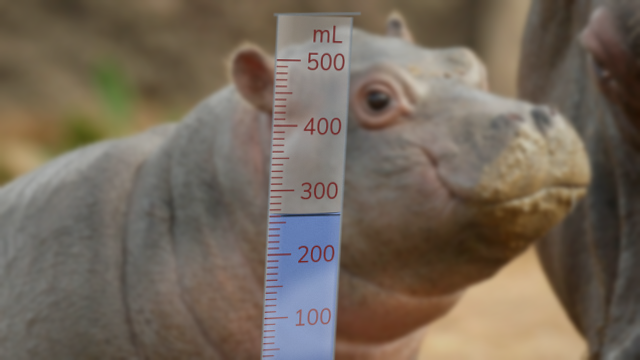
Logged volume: 260 mL
